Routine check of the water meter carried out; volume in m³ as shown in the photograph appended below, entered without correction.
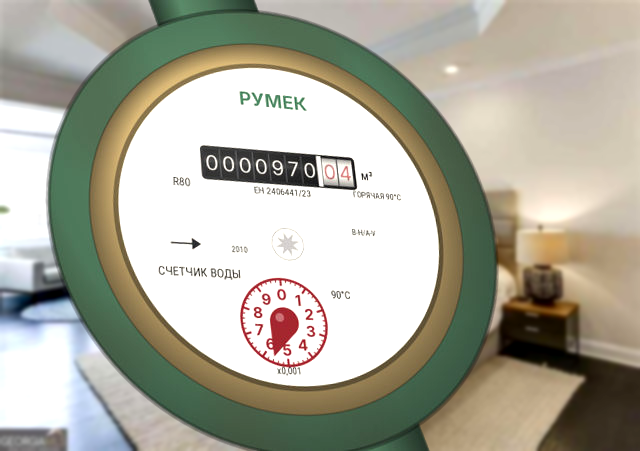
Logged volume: 970.045 m³
